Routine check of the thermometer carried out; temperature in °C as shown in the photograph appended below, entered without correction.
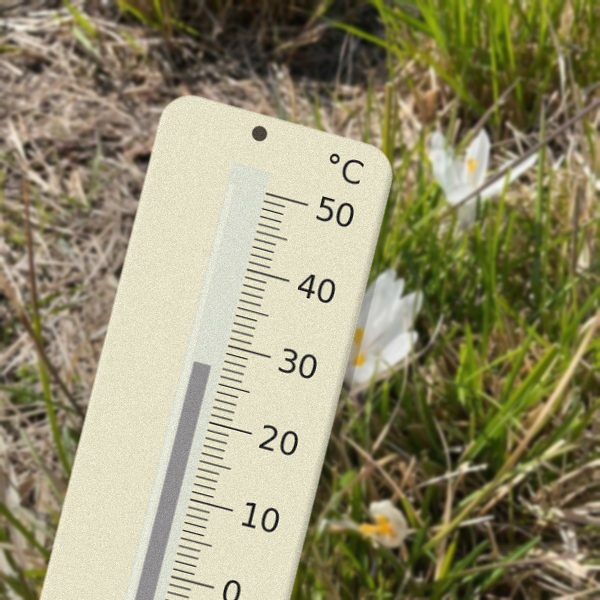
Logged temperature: 27 °C
